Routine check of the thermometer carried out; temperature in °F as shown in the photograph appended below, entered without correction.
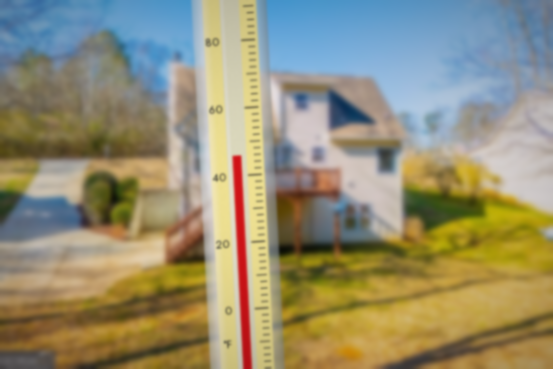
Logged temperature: 46 °F
